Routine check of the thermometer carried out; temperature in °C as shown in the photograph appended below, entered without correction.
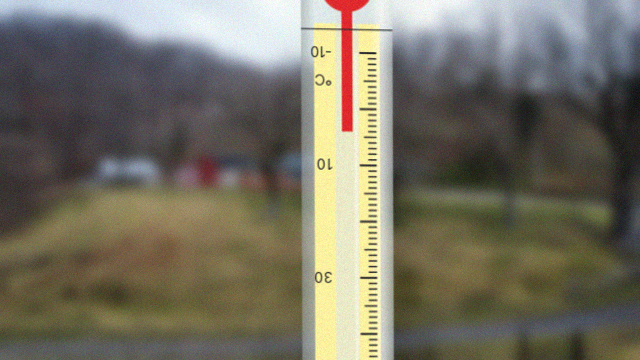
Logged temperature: 4 °C
